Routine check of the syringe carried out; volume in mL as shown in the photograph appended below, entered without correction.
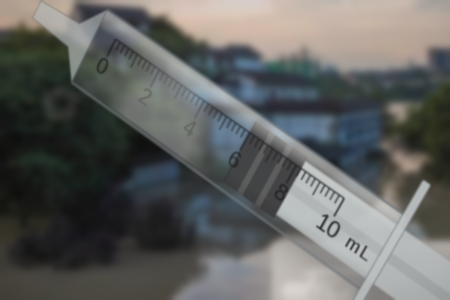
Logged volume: 6 mL
